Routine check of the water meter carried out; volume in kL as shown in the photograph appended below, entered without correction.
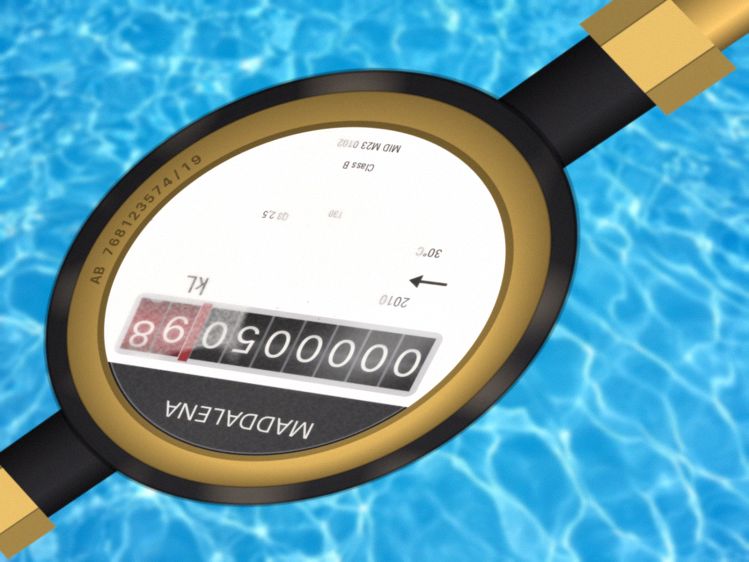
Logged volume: 50.98 kL
